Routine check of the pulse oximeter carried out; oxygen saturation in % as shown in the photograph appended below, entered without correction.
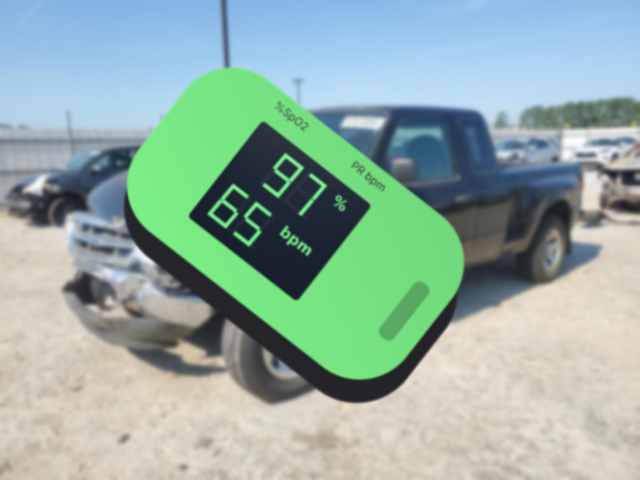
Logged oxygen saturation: 97 %
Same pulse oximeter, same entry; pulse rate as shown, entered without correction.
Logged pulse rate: 65 bpm
